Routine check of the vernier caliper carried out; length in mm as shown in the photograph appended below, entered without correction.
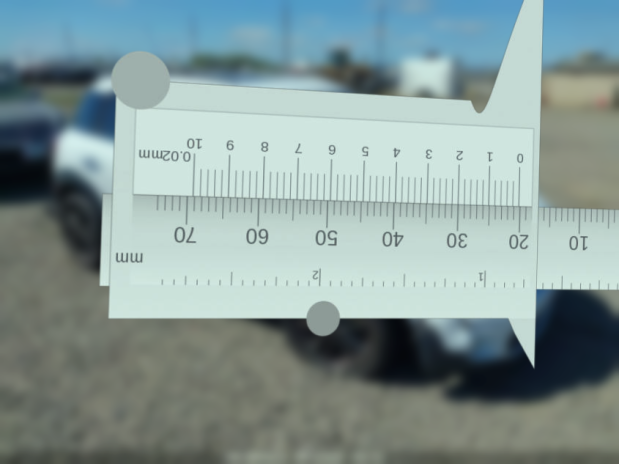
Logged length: 20.2 mm
